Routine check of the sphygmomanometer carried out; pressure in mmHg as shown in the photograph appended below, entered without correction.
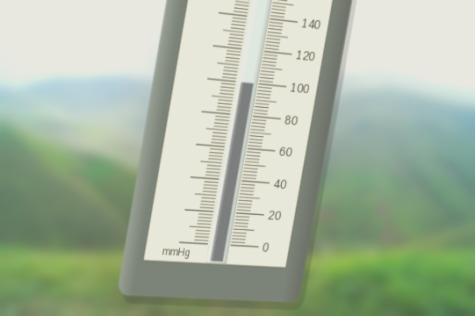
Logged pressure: 100 mmHg
